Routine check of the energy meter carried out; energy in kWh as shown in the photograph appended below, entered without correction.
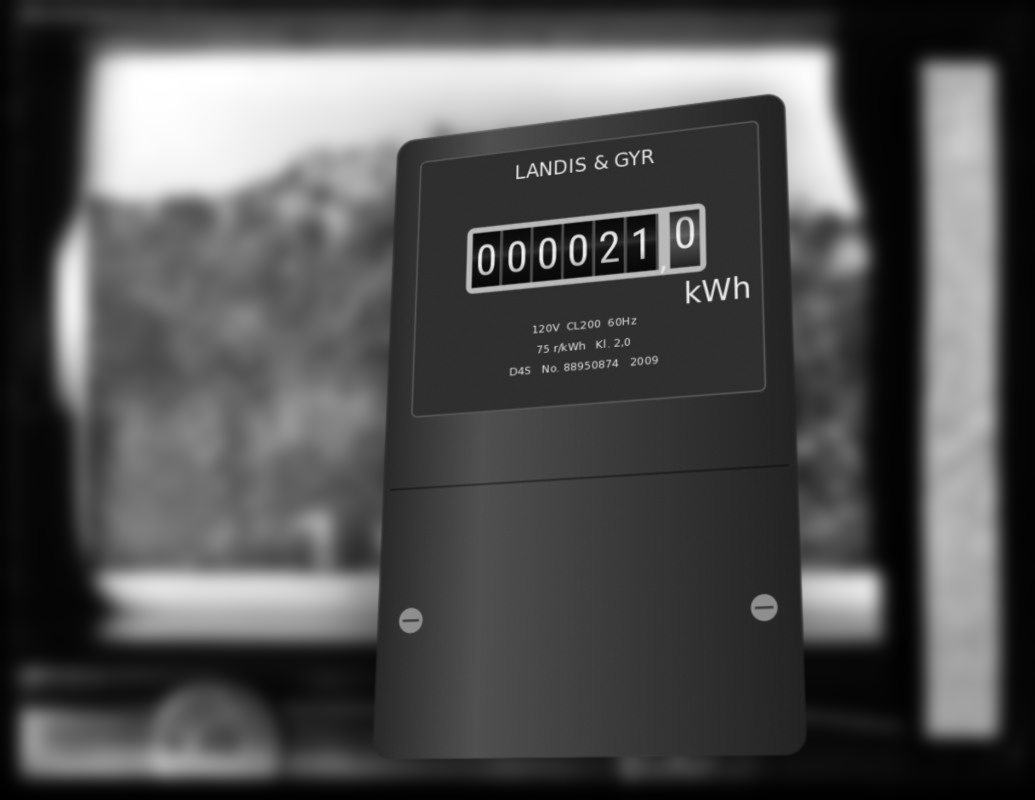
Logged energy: 21.0 kWh
